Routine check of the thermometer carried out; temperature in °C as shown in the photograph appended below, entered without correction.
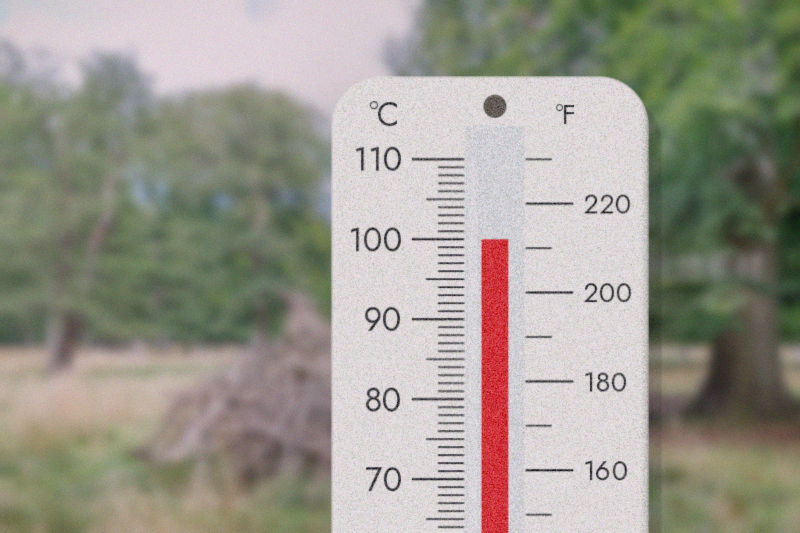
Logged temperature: 100 °C
